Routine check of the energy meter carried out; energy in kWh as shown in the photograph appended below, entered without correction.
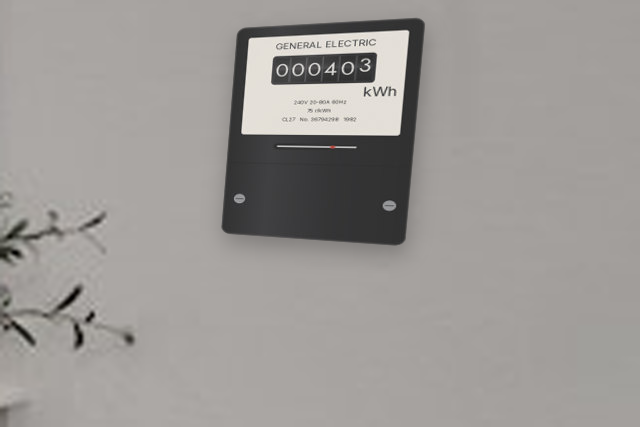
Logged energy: 403 kWh
